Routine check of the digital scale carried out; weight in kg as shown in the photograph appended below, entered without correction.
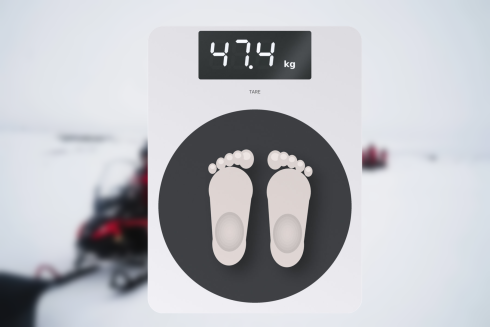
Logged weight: 47.4 kg
